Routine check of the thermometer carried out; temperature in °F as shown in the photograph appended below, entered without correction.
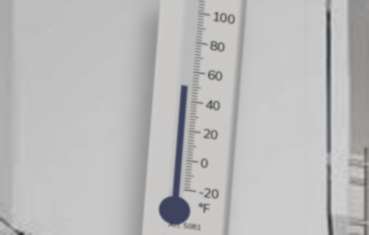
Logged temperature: 50 °F
